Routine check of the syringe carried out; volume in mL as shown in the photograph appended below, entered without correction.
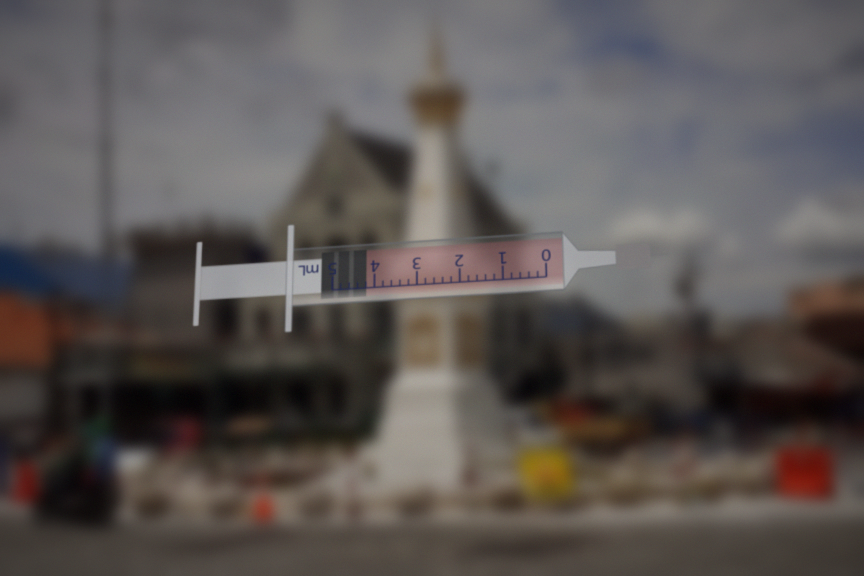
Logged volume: 4.2 mL
